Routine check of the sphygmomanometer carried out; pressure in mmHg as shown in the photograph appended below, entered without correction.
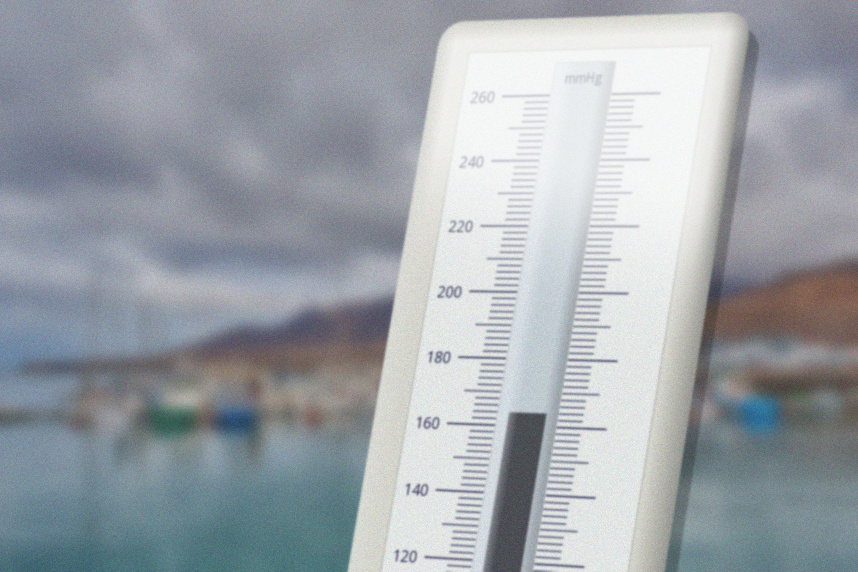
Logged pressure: 164 mmHg
